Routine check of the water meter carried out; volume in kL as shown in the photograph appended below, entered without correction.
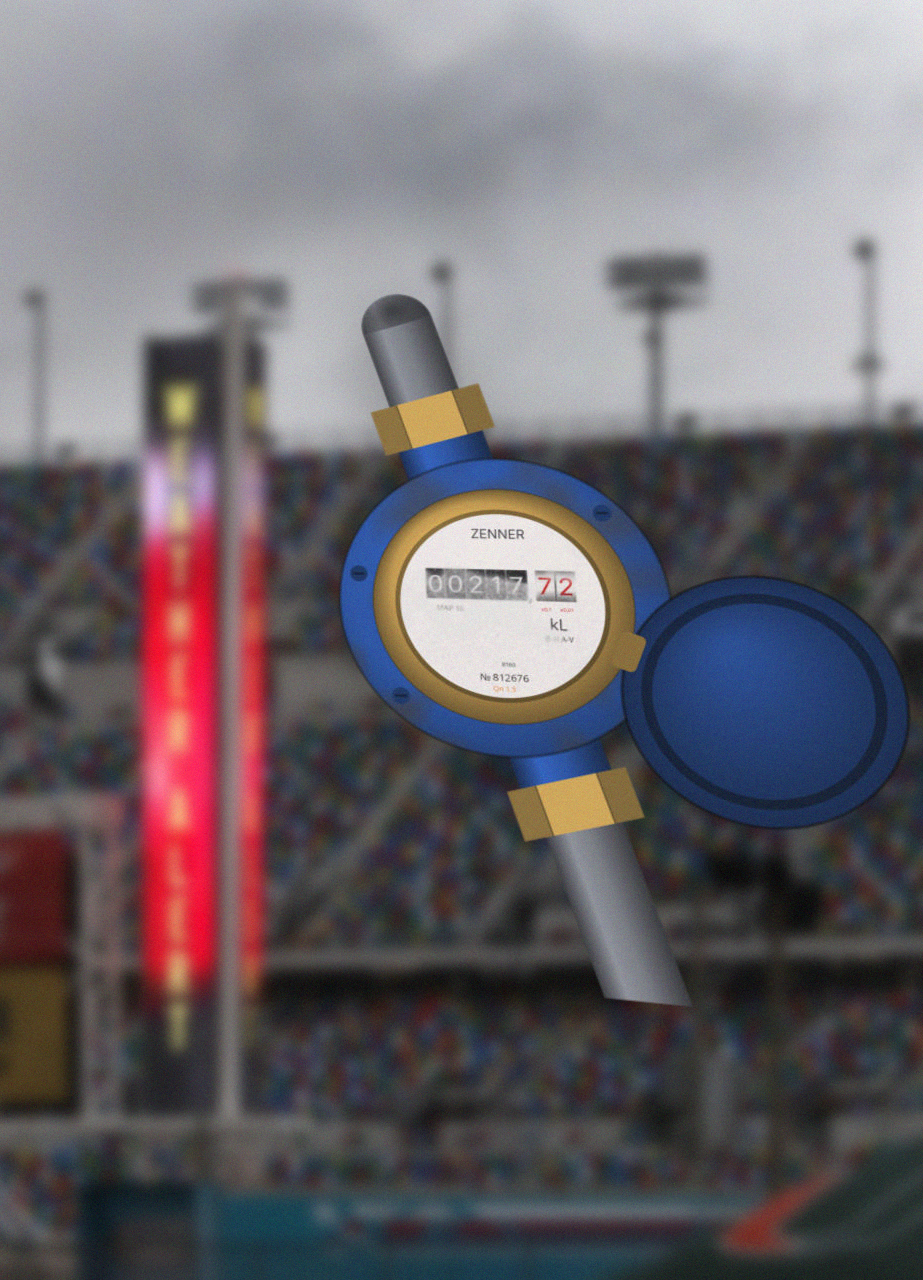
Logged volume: 217.72 kL
